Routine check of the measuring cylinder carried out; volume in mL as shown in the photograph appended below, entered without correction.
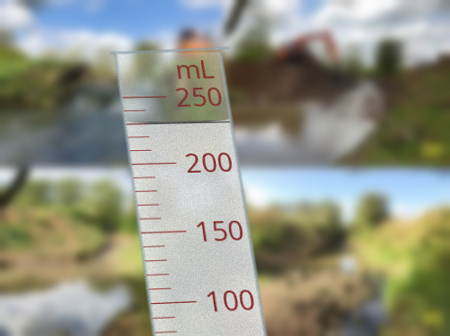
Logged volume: 230 mL
